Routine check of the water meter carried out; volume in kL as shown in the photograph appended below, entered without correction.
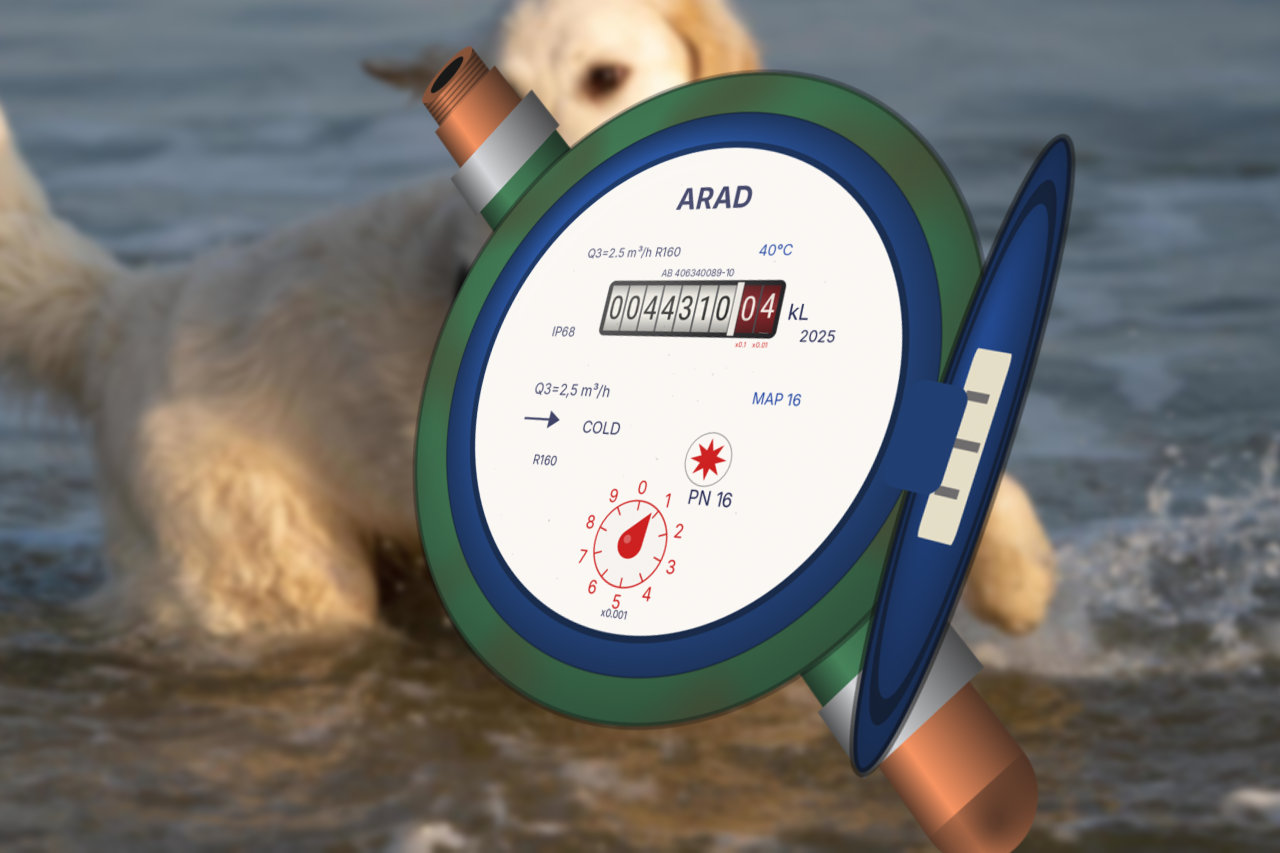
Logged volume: 44310.040 kL
